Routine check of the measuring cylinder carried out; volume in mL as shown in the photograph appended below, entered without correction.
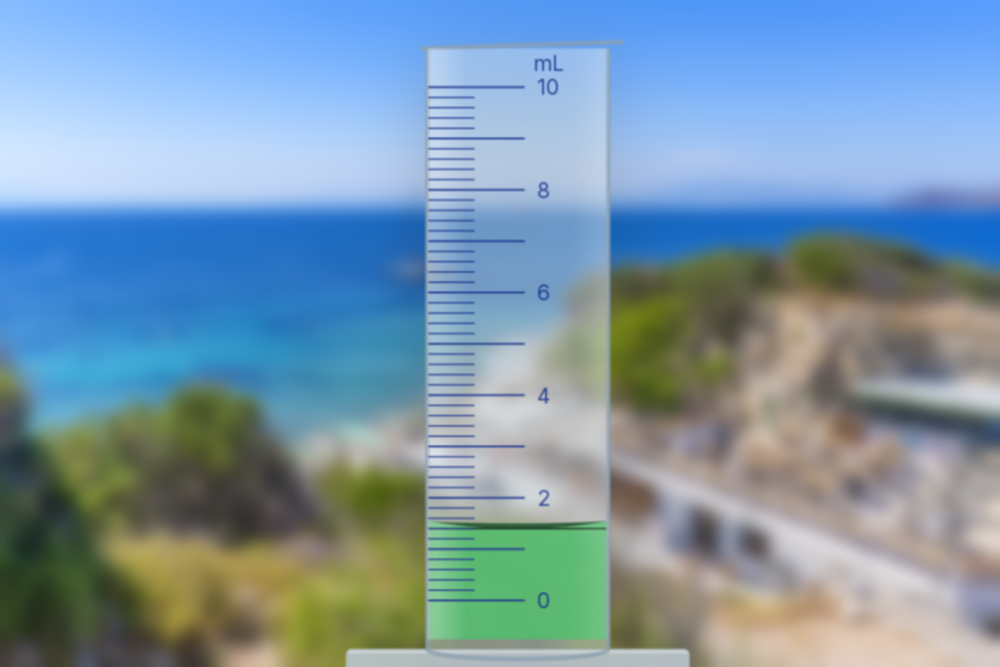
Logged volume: 1.4 mL
